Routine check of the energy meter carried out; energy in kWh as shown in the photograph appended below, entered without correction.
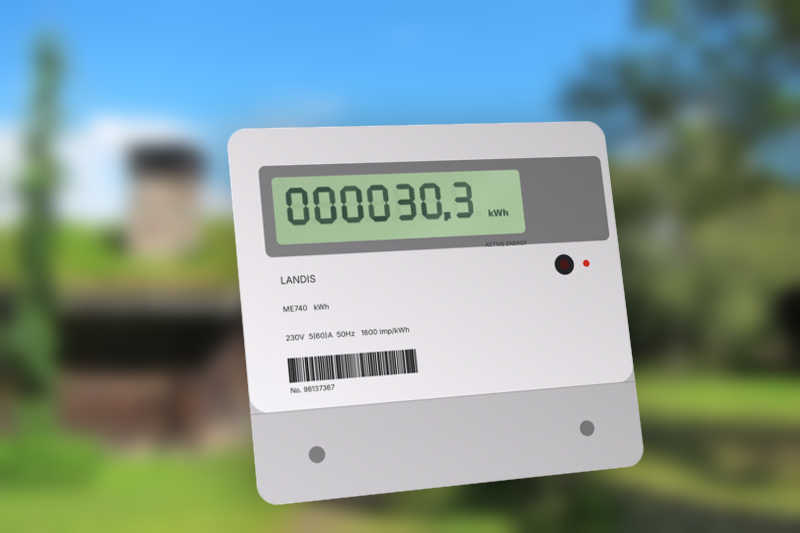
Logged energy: 30.3 kWh
